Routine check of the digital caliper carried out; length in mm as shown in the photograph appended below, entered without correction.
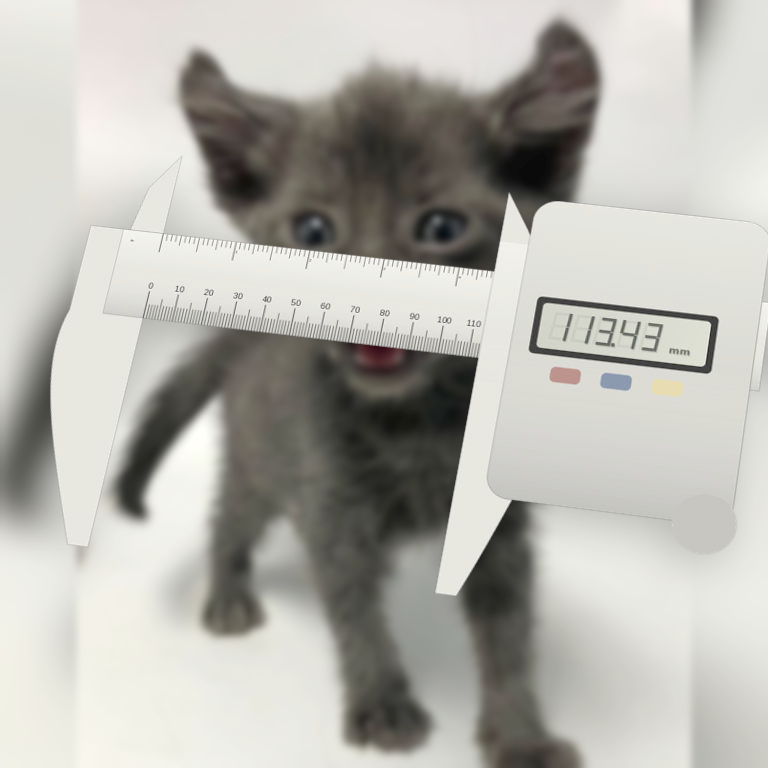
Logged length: 113.43 mm
